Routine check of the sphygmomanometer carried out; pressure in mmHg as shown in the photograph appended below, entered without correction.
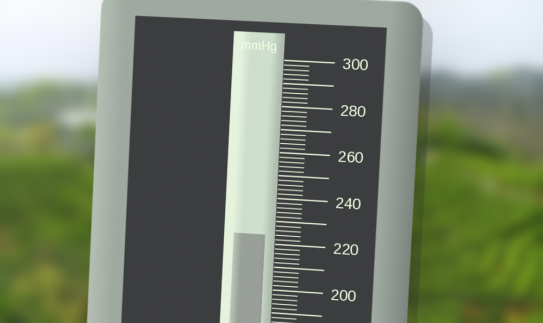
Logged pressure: 224 mmHg
